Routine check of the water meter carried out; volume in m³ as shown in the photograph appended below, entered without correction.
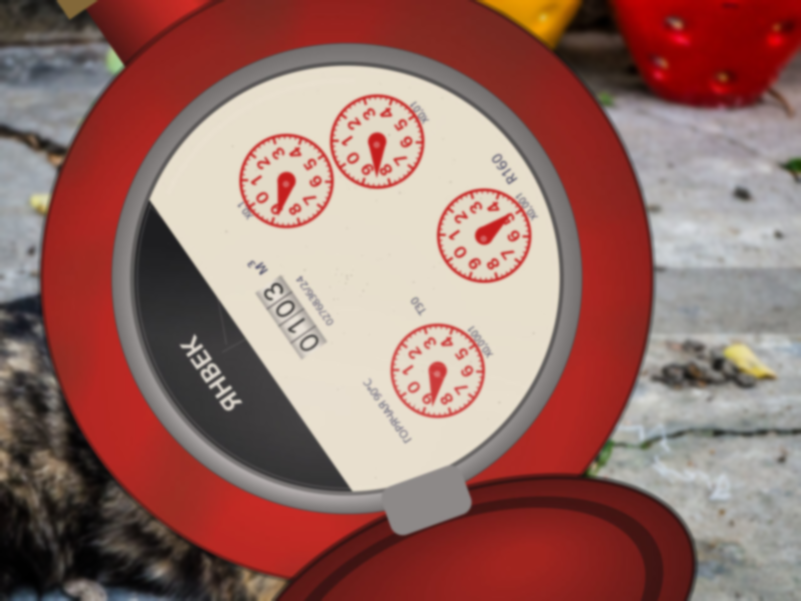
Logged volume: 103.8848 m³
